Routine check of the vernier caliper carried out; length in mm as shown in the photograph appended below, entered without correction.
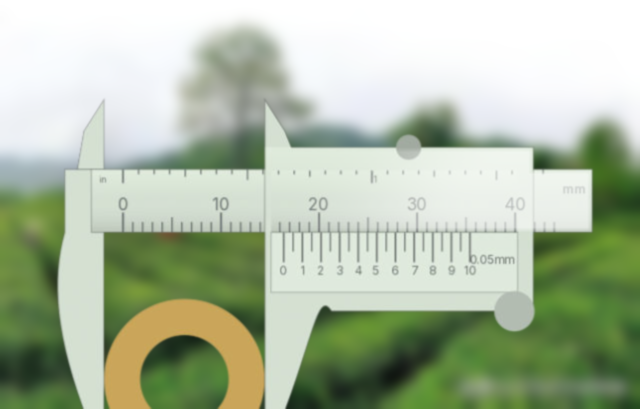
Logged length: 16.4 mm
